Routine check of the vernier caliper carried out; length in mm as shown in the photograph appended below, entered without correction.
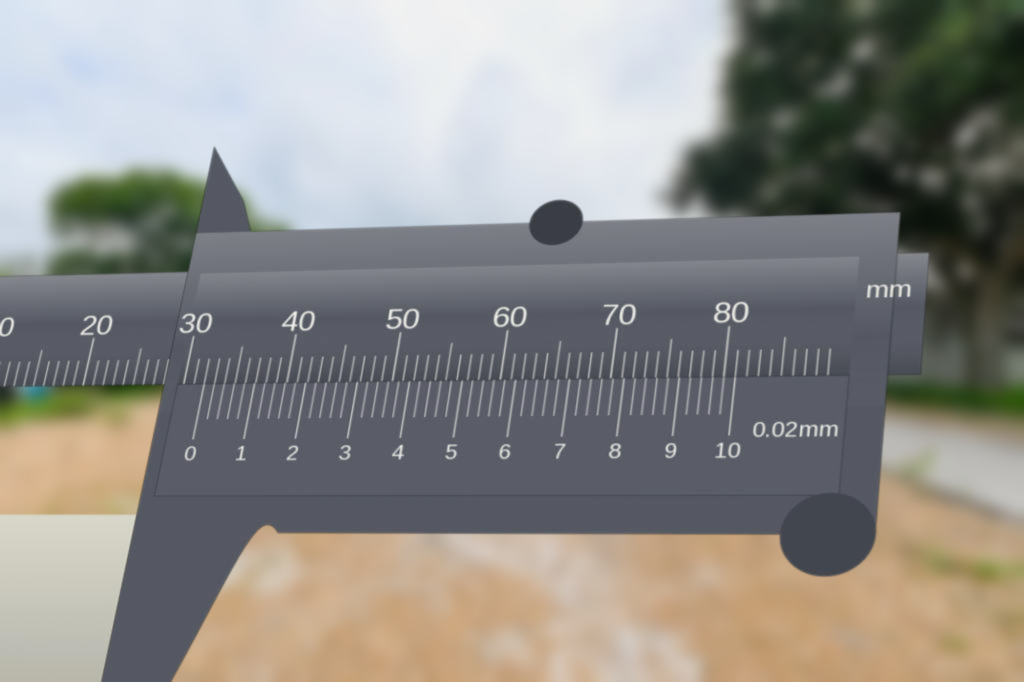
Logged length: 32.0 mm
